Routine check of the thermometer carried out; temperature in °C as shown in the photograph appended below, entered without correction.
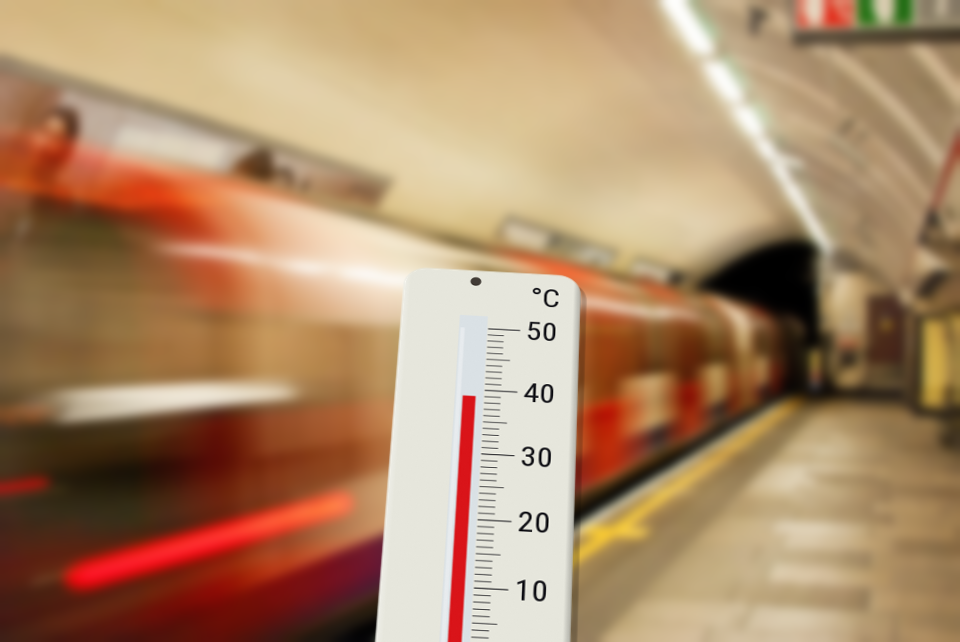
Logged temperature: 39 °C
